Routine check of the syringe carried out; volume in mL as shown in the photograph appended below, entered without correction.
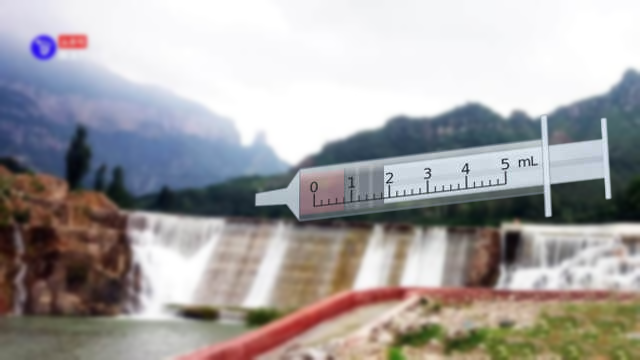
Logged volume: 0.8 mL
